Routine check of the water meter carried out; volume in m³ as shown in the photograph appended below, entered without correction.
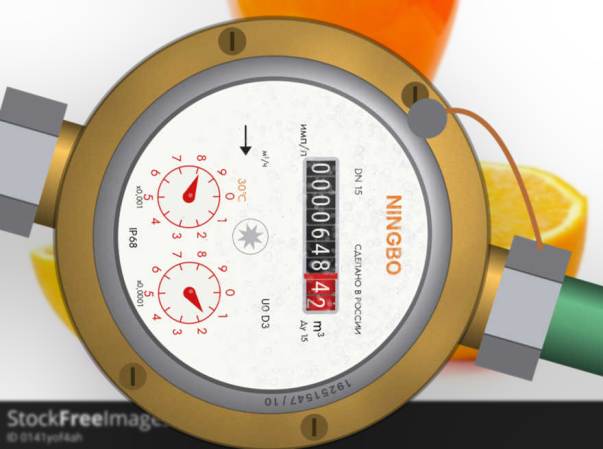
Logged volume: 648.4181 m³
